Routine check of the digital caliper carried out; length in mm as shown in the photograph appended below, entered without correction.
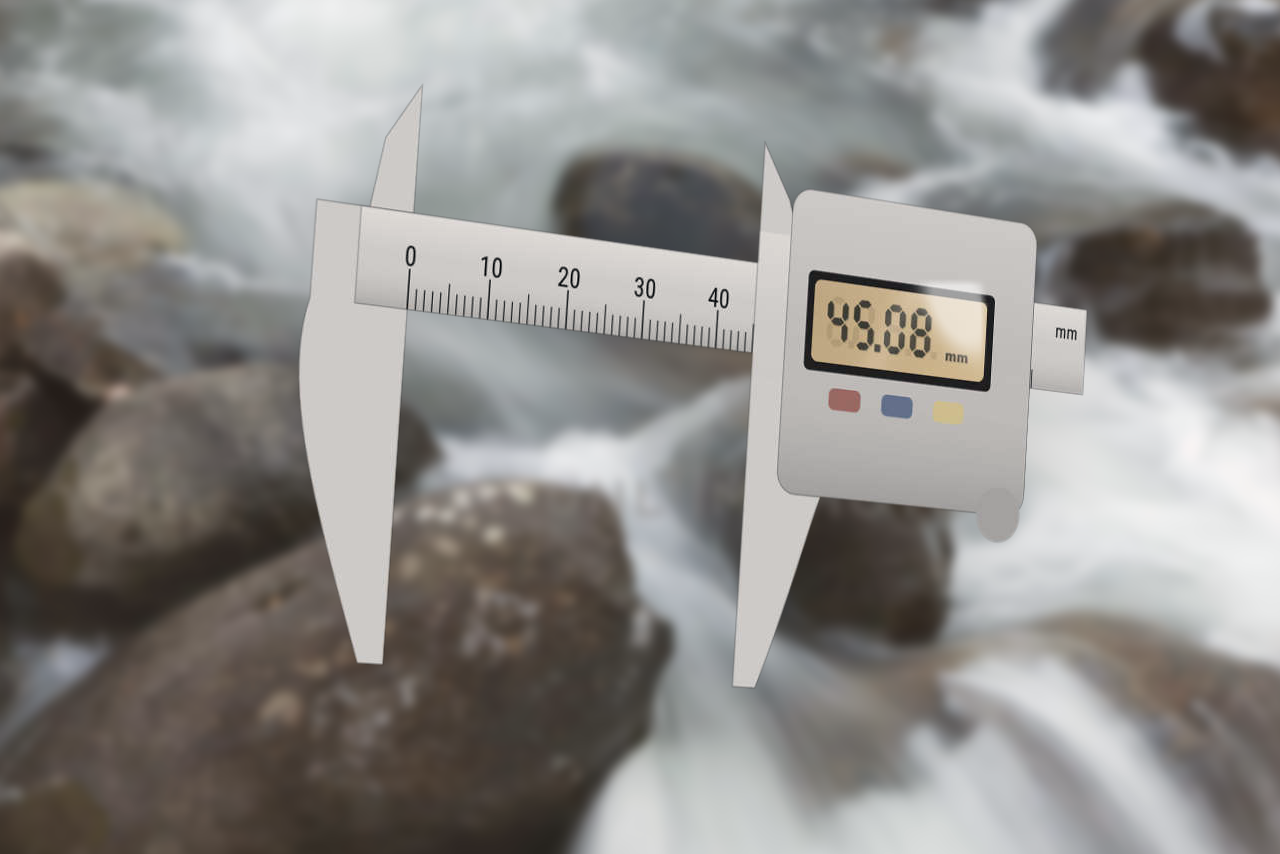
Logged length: 45.08 mm
